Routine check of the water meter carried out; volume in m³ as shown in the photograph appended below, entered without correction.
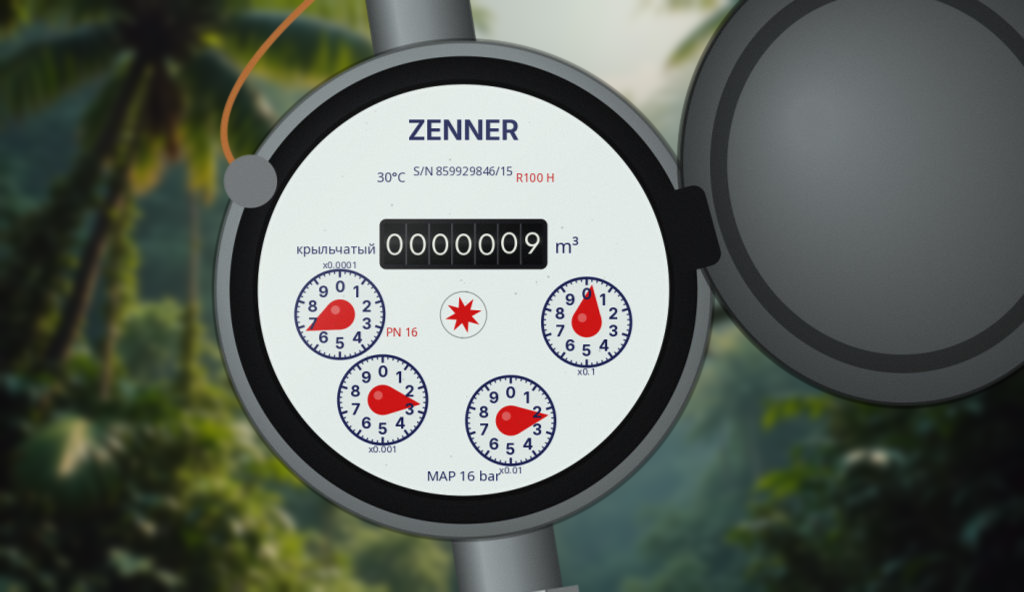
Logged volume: 9.0226 m³
